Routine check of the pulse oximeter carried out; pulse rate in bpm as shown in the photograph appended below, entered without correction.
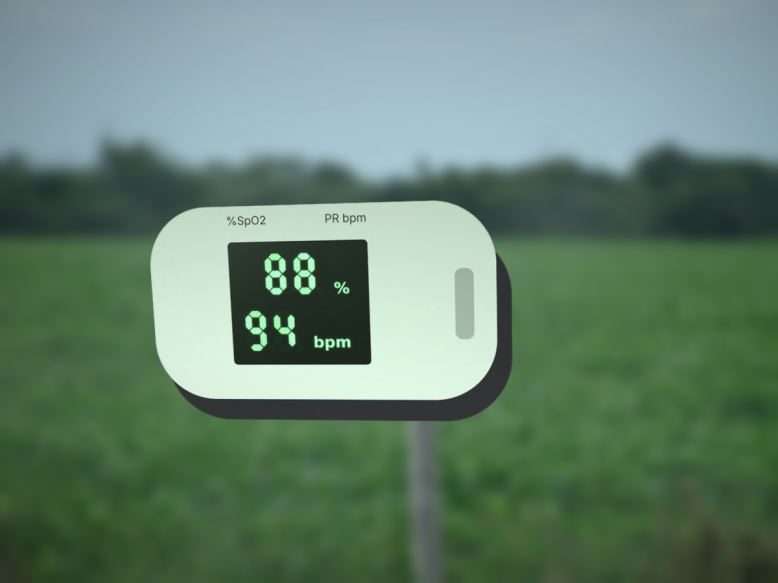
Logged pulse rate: 94 bpm
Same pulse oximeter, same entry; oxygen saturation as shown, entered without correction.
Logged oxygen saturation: 88 %
